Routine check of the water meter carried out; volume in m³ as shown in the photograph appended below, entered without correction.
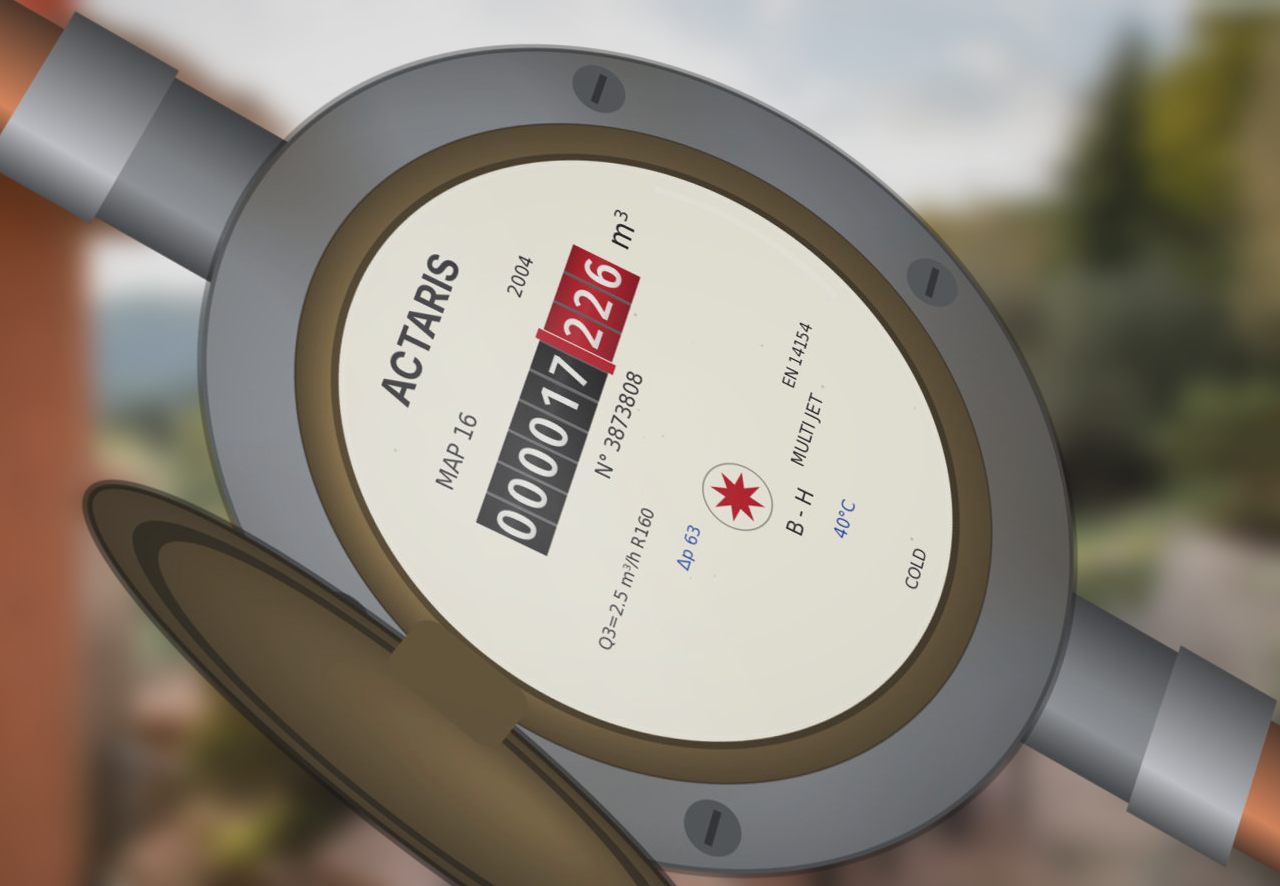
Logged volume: 17.226 m³
